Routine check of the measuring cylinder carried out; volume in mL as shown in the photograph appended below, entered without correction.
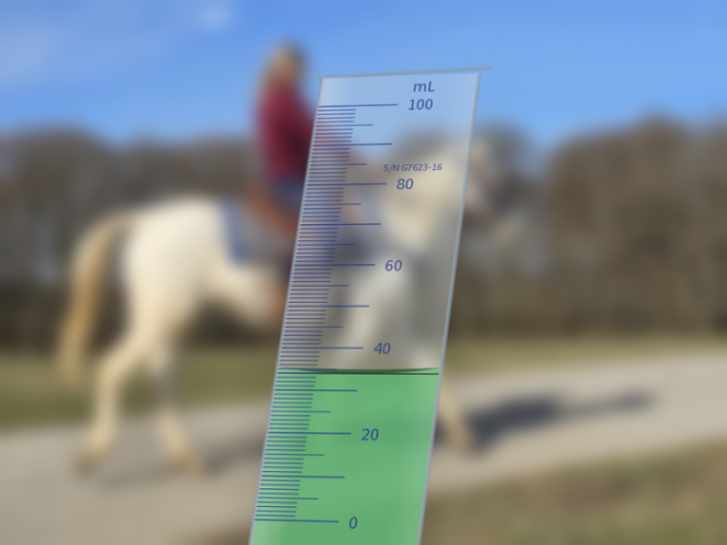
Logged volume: 34 mL
